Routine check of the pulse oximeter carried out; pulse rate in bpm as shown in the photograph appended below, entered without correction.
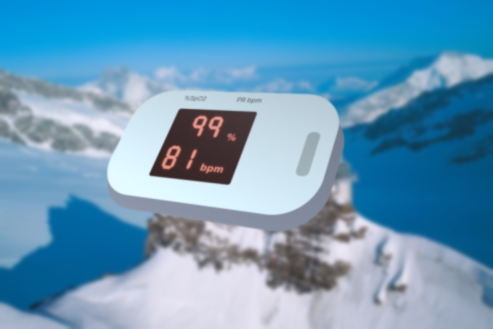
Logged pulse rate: 81 bpm
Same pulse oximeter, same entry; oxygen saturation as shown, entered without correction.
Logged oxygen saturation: 99 %
